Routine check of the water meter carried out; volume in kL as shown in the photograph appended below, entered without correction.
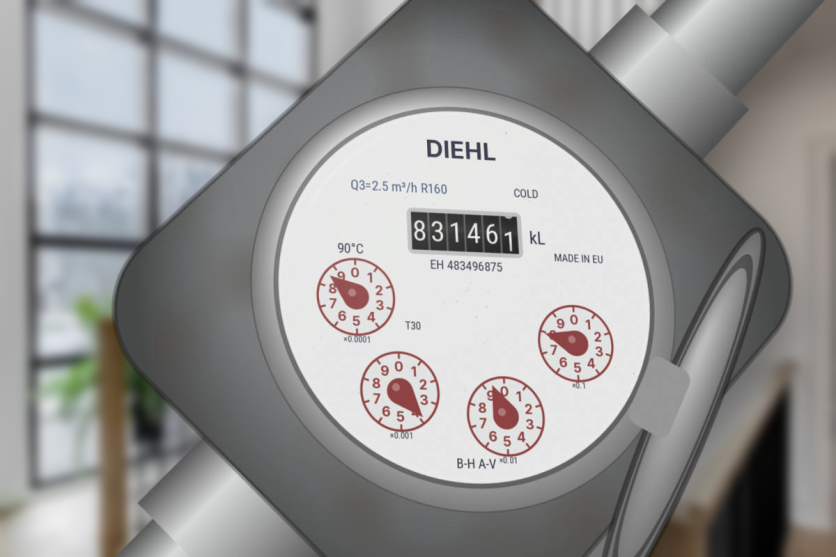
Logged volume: 831460.7938 kL
